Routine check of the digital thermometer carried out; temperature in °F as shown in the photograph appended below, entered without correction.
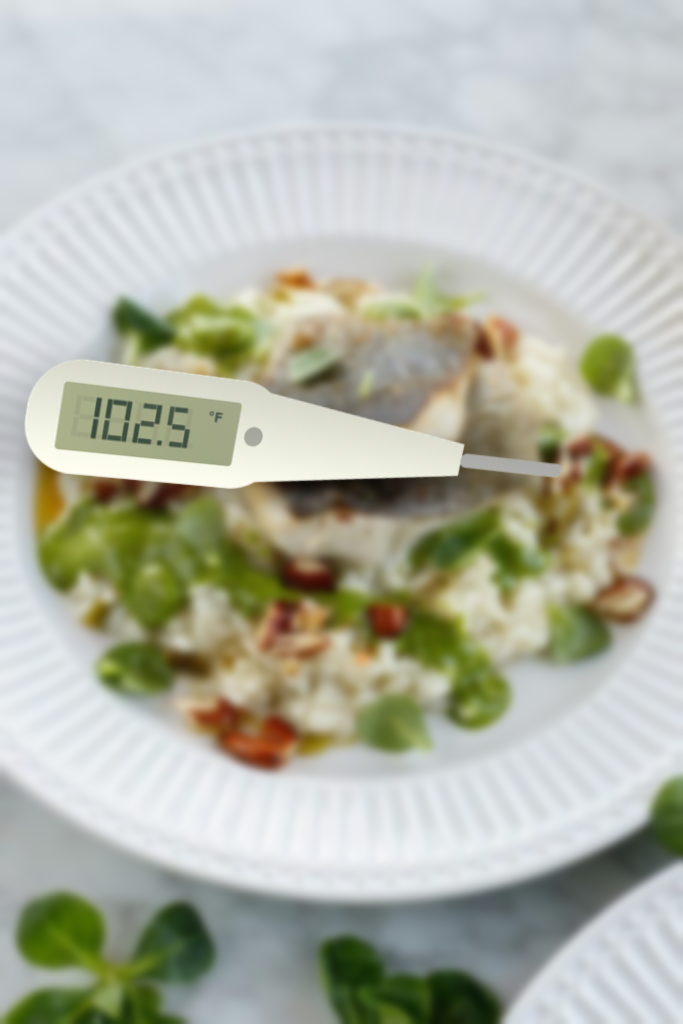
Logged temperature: 102.5 °F
